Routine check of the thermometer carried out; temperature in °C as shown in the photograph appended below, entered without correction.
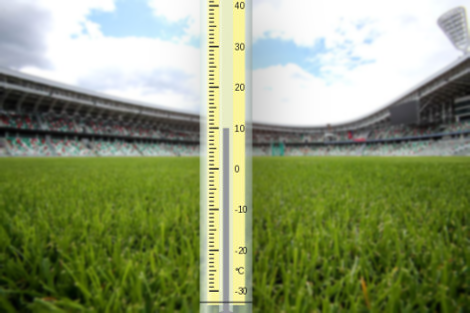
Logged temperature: 10 °C
